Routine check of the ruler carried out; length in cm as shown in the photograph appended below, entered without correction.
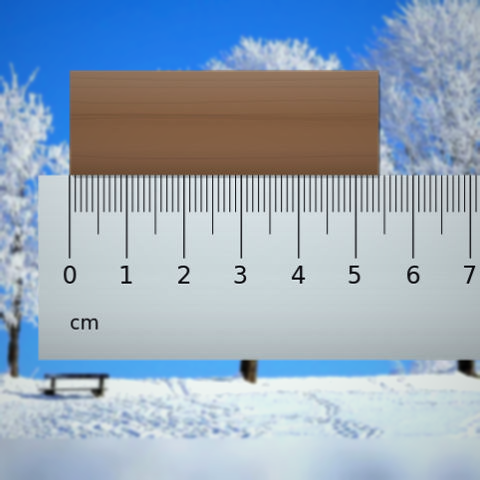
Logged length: 5.4 cm
